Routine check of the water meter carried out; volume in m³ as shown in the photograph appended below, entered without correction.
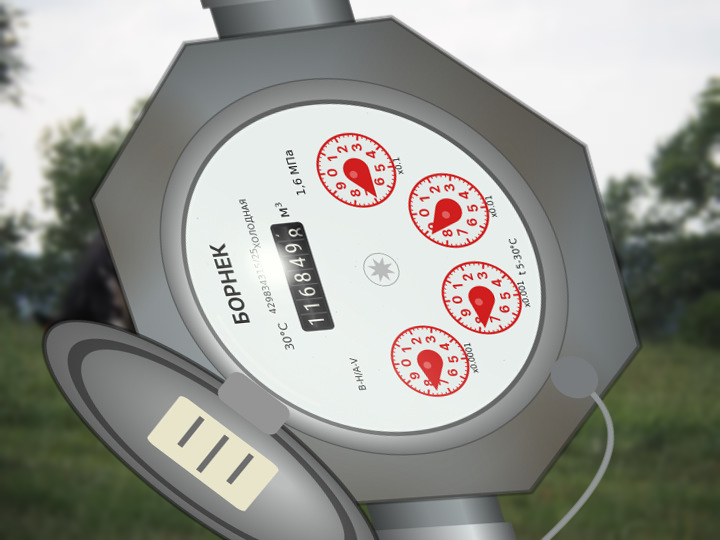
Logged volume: 1168497.6877 m³
